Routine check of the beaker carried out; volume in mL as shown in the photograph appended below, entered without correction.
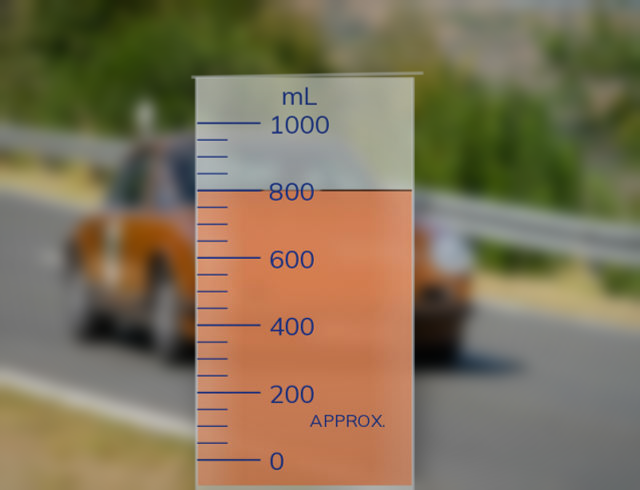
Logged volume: 800 mL
